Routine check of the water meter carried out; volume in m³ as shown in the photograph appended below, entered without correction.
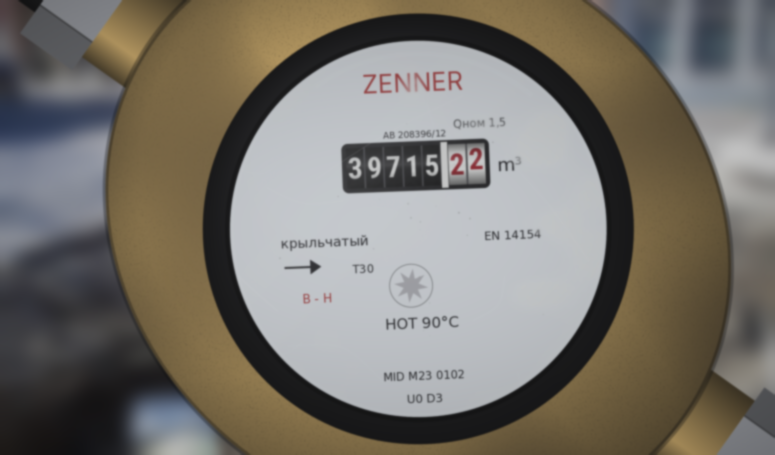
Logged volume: 39715.22 m³
